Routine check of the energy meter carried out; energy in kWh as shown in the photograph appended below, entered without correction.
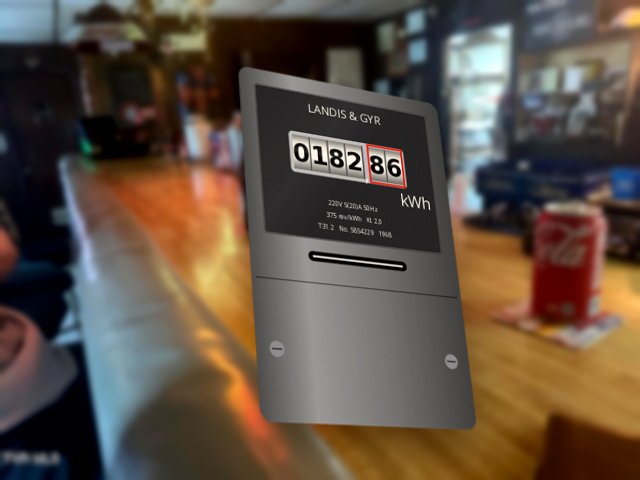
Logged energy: 182.86 kWh
